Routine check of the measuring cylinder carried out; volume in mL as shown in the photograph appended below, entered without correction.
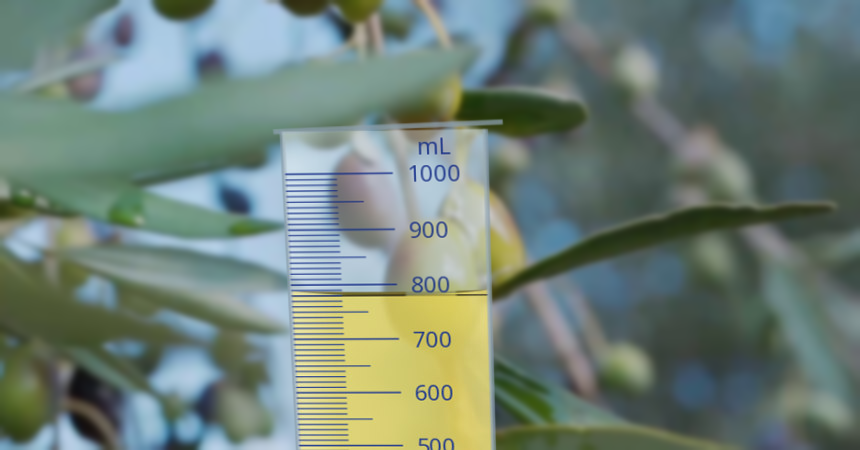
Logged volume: 780 mL
